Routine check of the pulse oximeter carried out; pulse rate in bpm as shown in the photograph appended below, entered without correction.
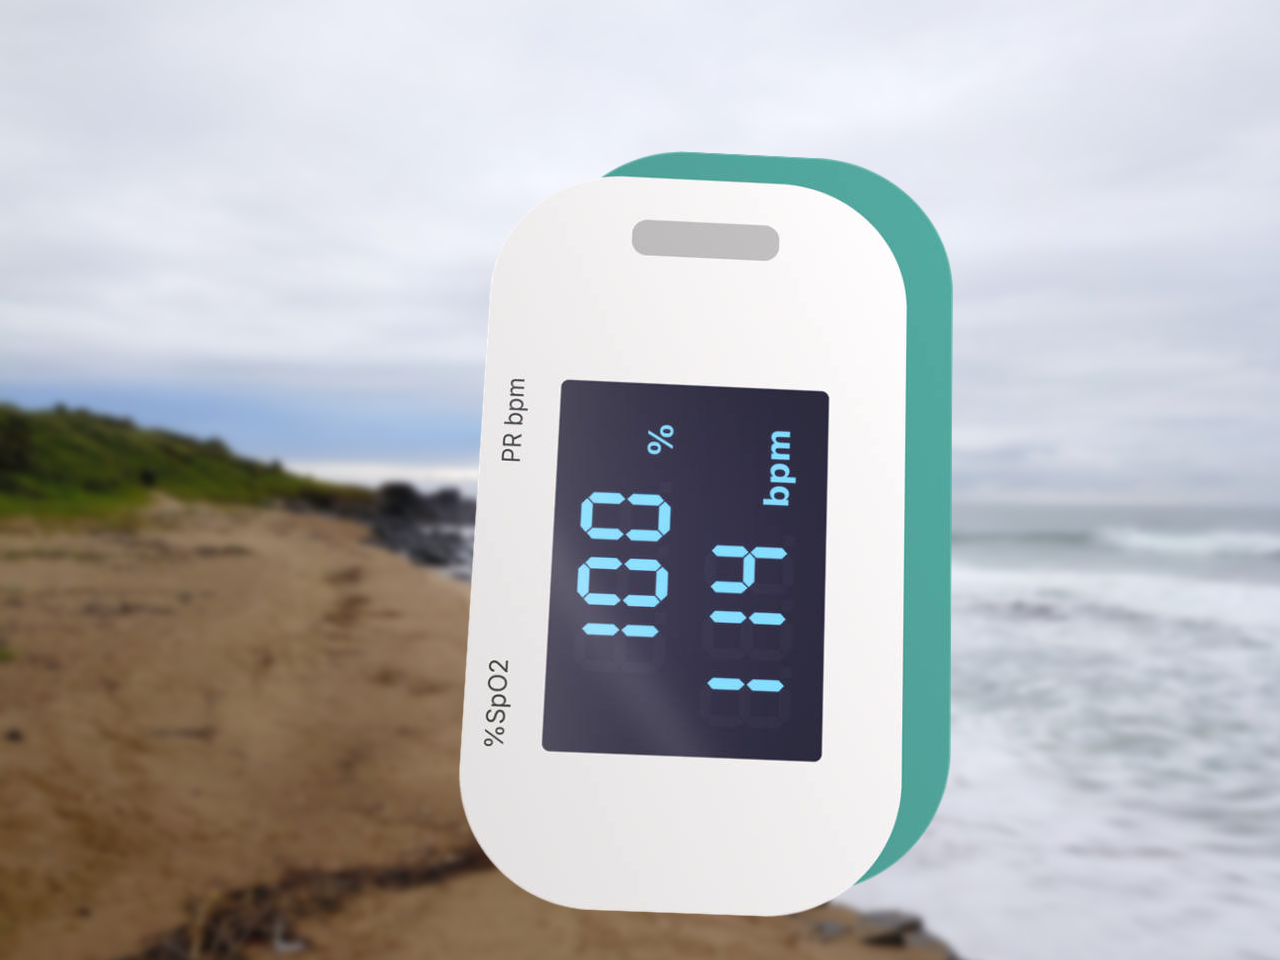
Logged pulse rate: 114 bpm
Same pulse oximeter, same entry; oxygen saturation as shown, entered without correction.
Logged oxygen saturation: 100 %
